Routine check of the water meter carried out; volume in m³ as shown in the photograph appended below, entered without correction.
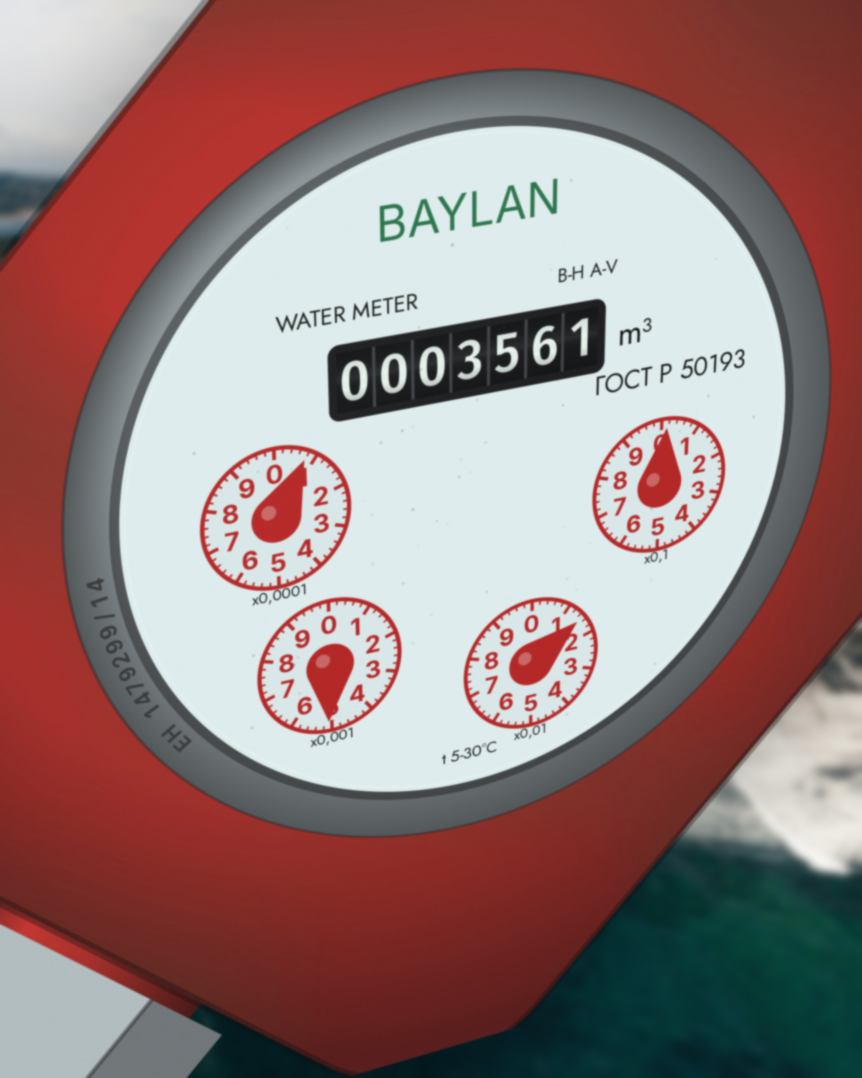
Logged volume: 3561.0150 m³
